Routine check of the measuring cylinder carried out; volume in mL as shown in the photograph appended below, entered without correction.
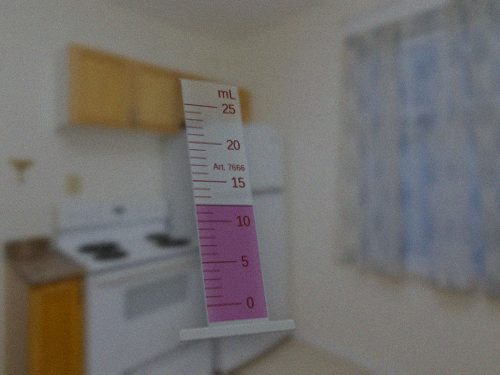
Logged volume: 12 mL
